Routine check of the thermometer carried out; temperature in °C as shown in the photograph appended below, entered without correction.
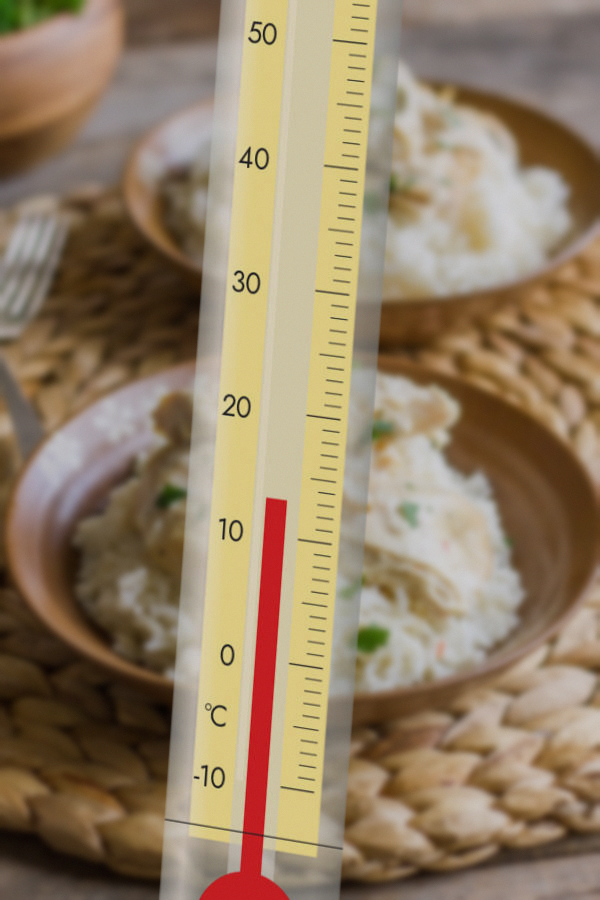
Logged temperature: 13 °C
